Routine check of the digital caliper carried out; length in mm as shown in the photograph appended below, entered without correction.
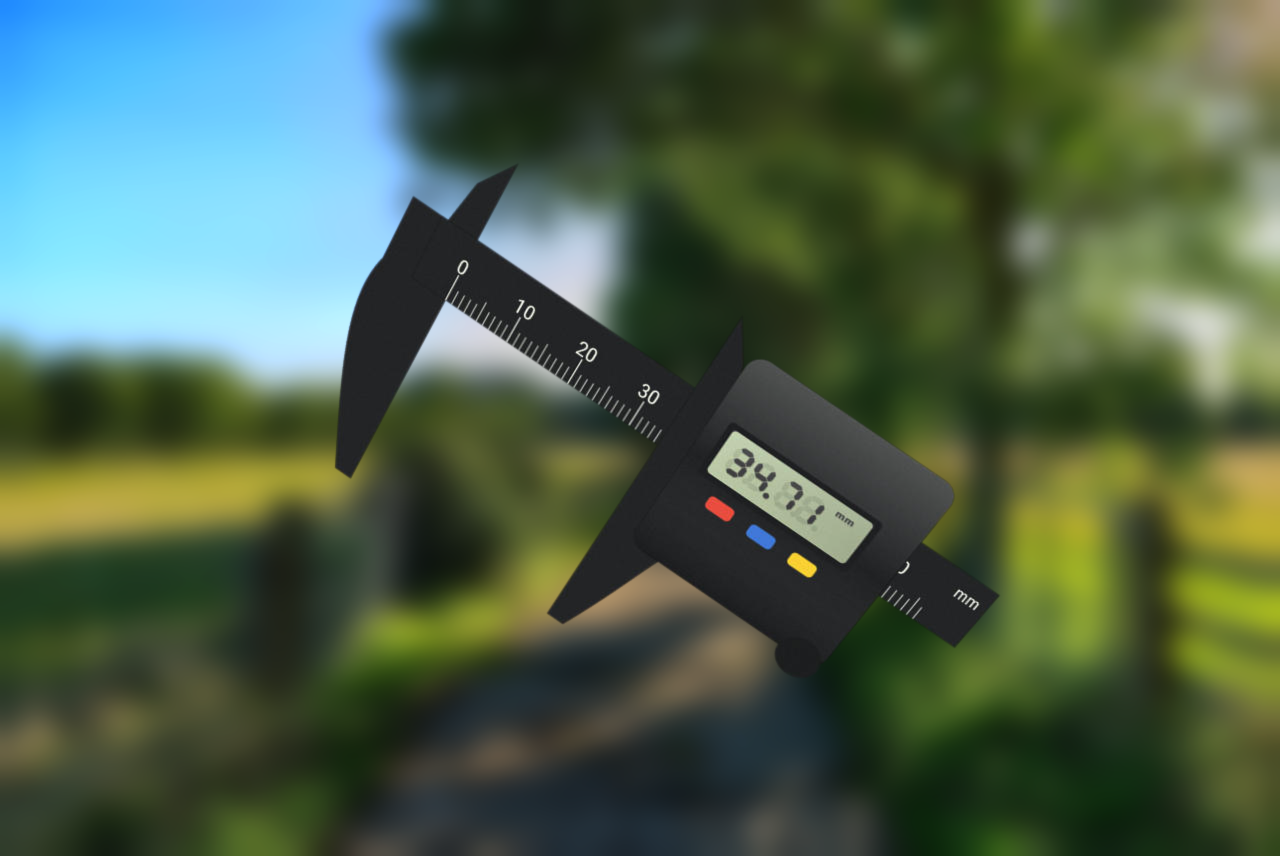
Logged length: 34.71 mm
